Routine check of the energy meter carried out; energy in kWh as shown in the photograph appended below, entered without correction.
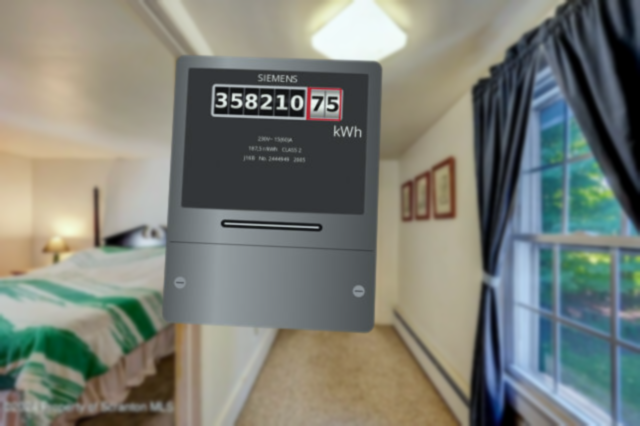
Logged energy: 358210.75 kWh
